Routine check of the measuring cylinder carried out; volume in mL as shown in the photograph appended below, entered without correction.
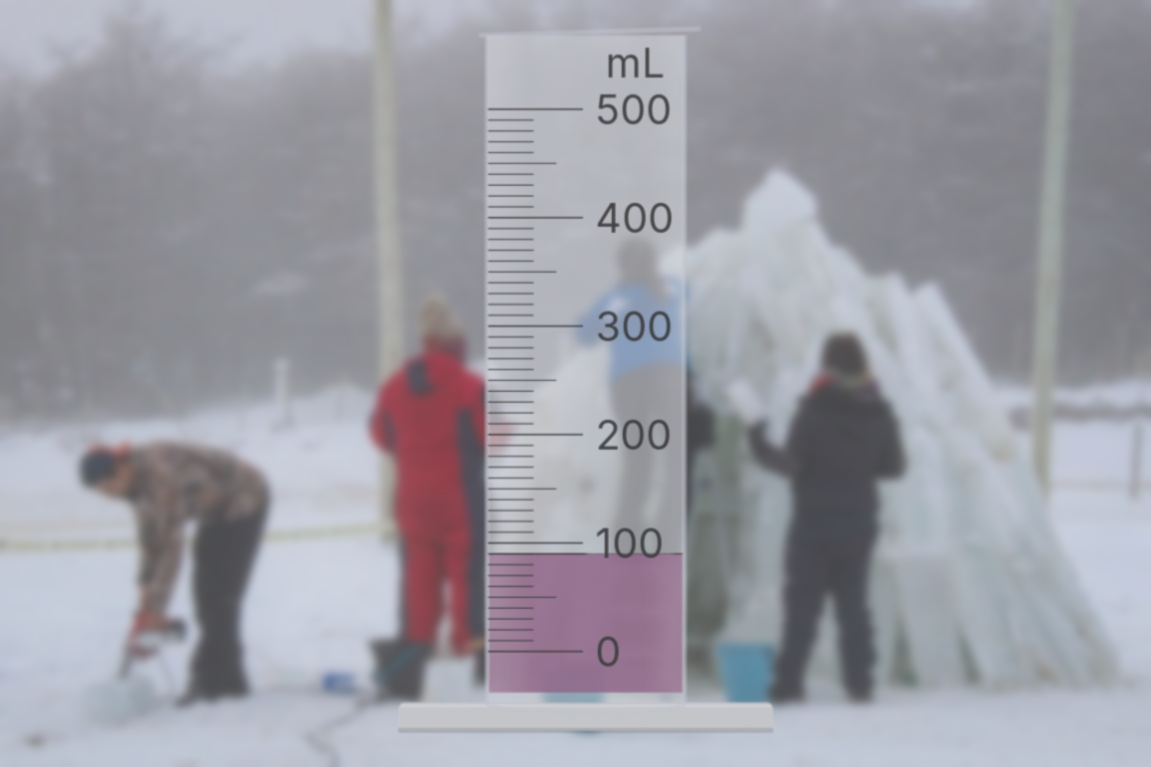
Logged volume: 90 mL
